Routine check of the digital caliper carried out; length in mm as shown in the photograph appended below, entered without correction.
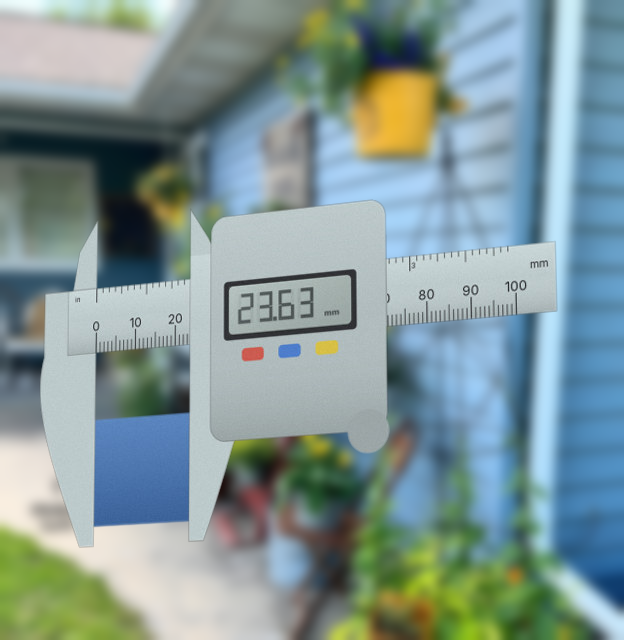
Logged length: 23.63 mm
